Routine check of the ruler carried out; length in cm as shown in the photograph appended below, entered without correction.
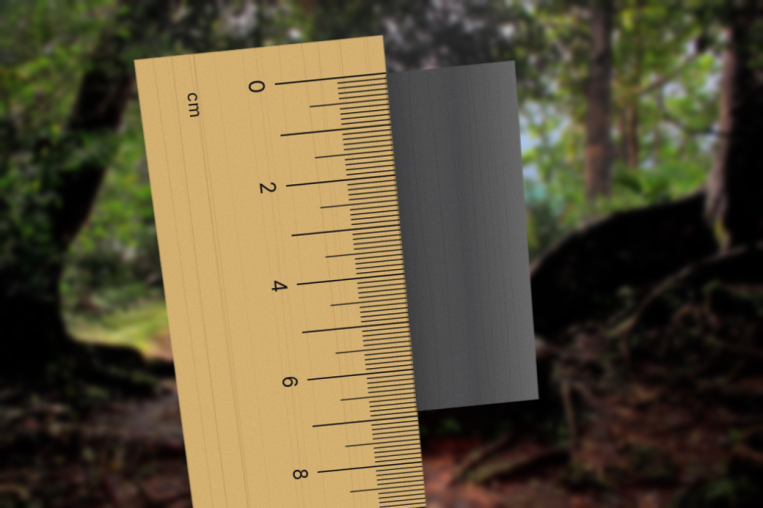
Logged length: 6.9 cm
